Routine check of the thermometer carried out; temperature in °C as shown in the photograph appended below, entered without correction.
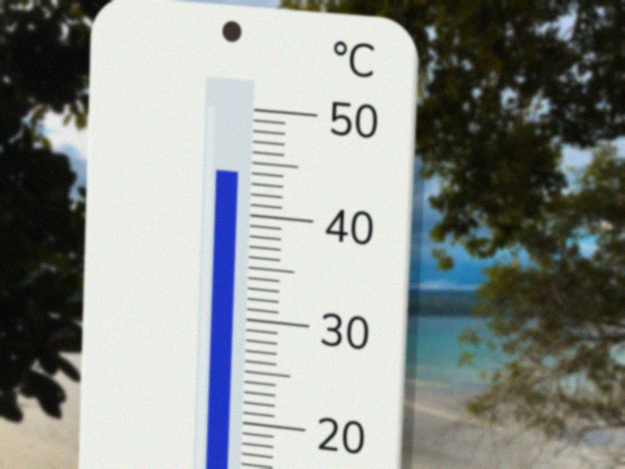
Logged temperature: 44 °C
